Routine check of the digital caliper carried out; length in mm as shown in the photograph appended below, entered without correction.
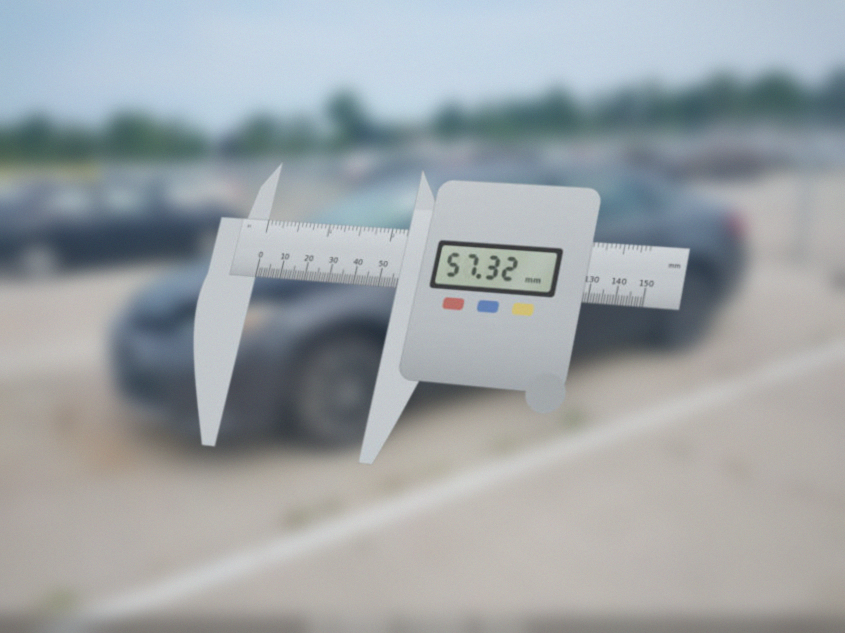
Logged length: 57.32 mm
